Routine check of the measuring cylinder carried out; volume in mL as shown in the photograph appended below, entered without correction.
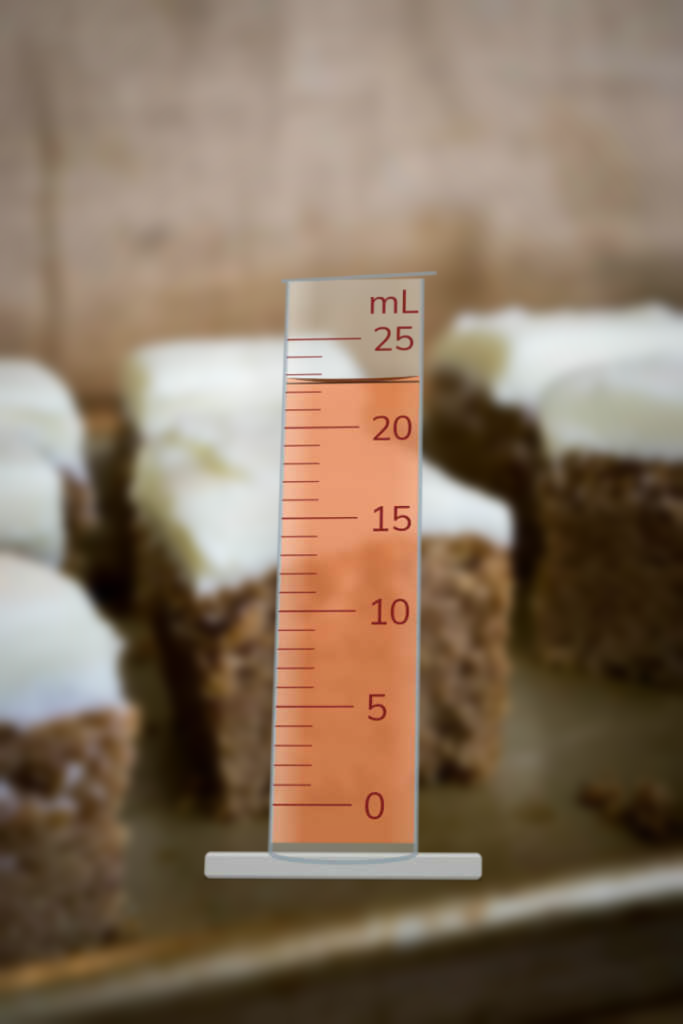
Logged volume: 22.5 mL
